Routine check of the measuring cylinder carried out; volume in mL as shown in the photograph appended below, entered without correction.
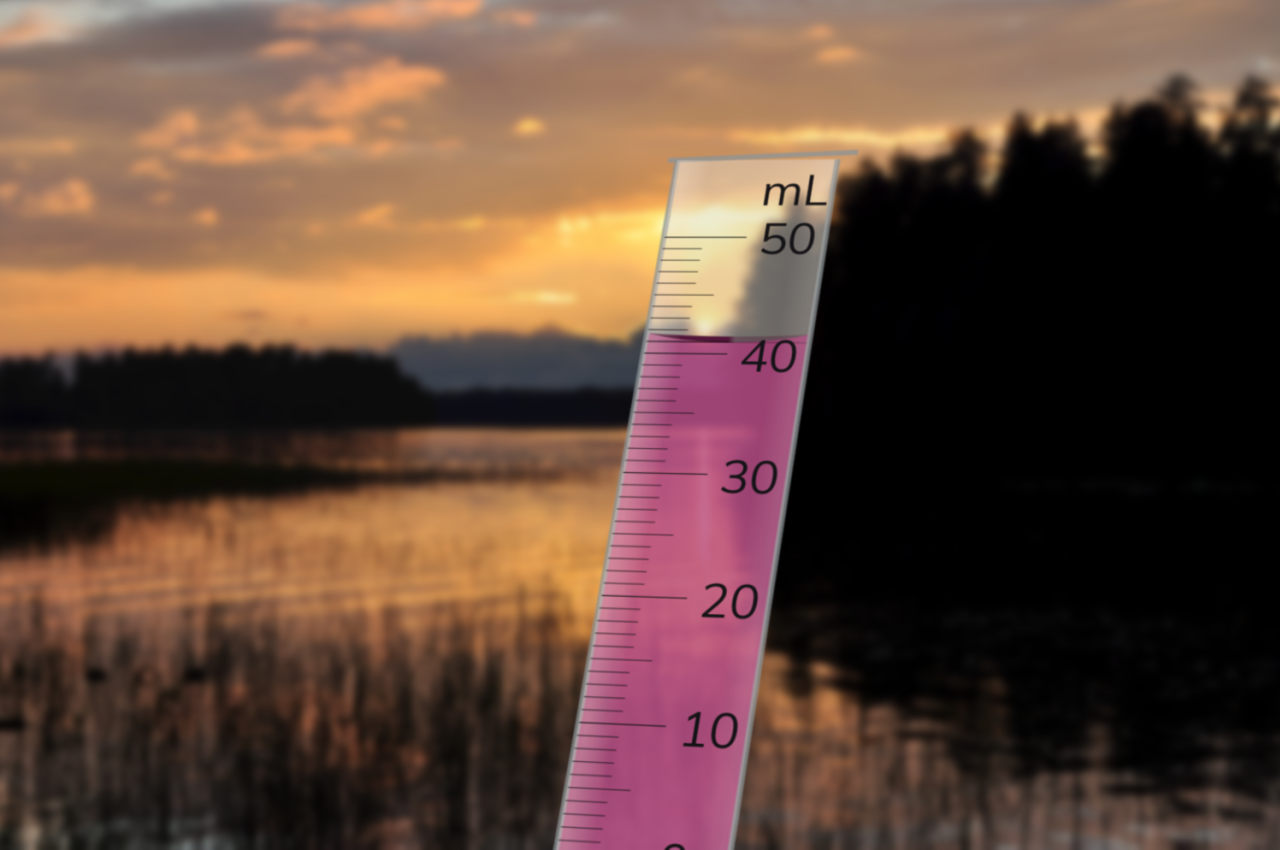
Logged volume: 41 mL
